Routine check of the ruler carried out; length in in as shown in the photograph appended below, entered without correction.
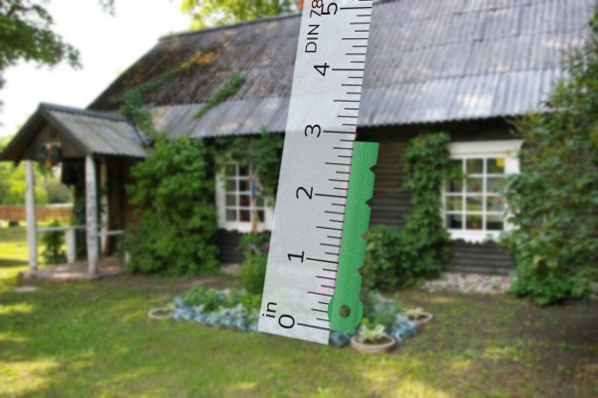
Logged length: 2.875 in
